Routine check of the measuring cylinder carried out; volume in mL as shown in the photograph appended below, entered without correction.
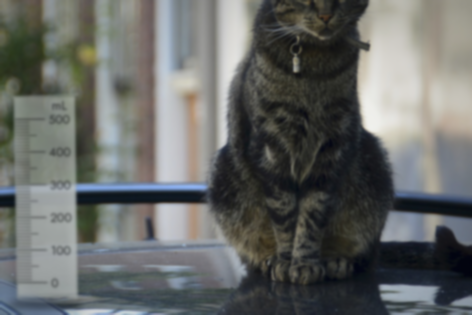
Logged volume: 300 mL
